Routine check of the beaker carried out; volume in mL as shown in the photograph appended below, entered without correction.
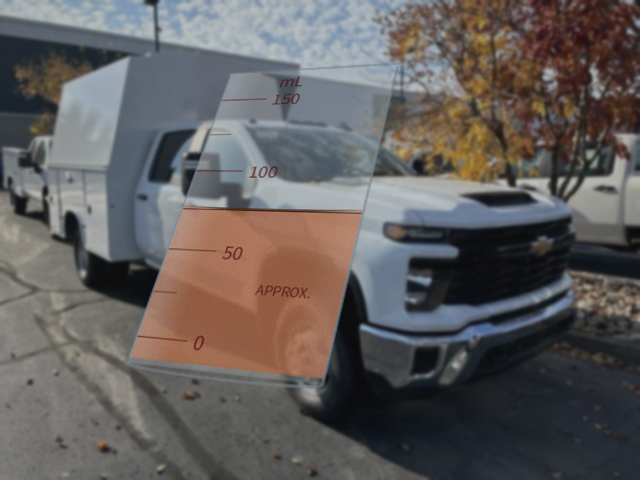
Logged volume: 75 mL
